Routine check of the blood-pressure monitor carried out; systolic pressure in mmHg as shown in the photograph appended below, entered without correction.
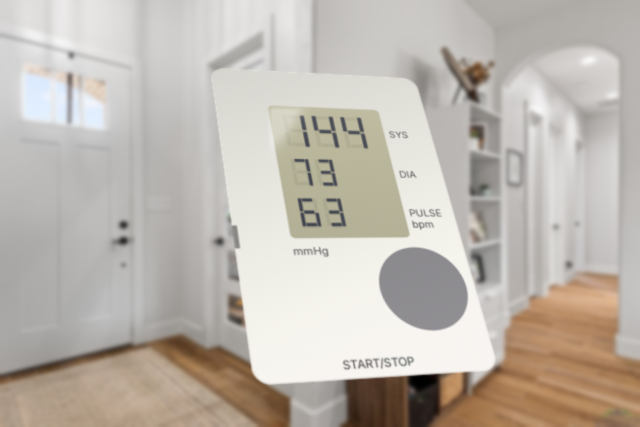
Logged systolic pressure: 144 mmHg
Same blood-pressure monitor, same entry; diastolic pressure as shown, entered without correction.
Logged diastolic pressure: 73 mmHg
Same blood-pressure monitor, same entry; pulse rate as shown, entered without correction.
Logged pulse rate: 63 bpm
